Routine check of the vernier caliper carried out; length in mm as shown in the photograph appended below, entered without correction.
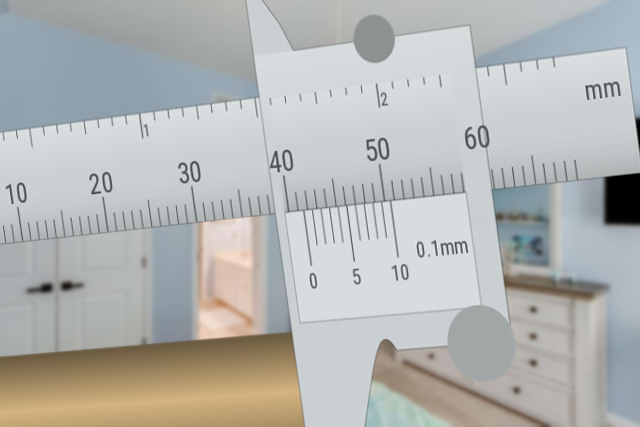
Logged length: 41.6 mm
